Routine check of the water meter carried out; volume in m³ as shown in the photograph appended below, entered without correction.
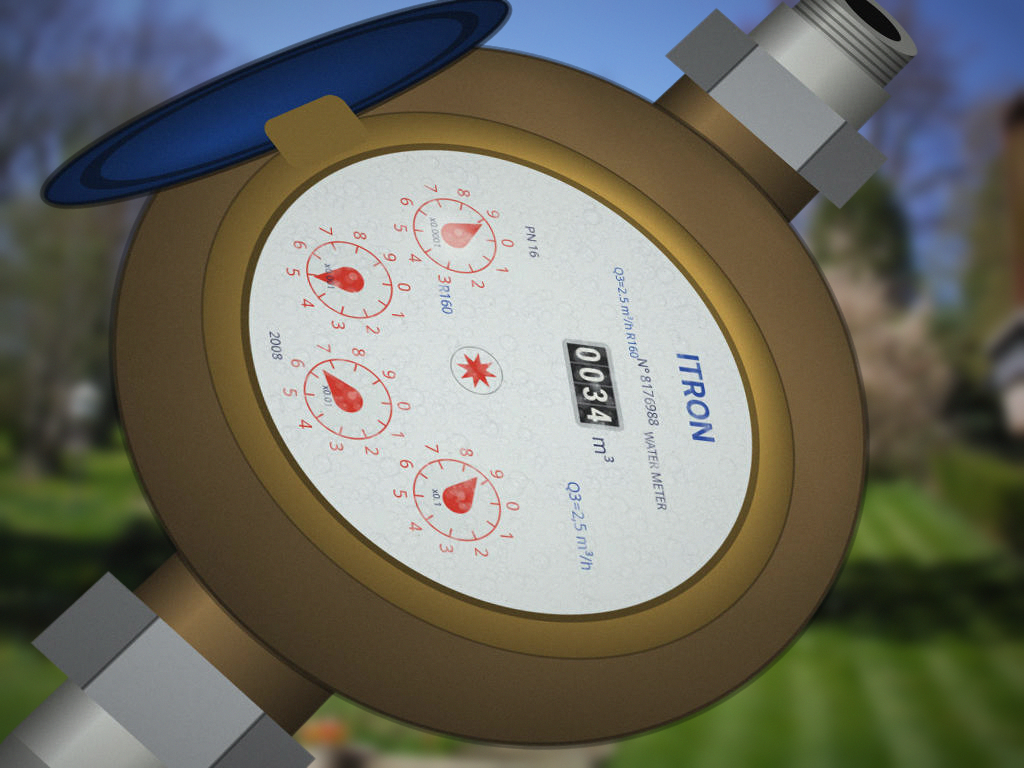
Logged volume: 34.8649 m³
